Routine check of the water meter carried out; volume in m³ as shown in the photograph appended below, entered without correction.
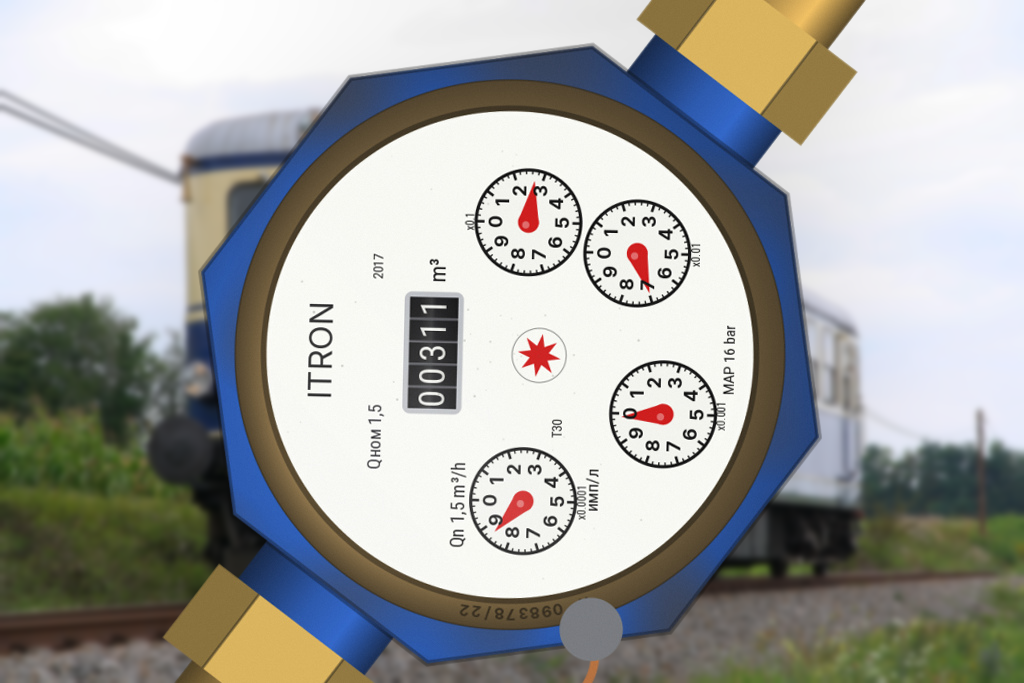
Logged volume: 311.2698 m³
